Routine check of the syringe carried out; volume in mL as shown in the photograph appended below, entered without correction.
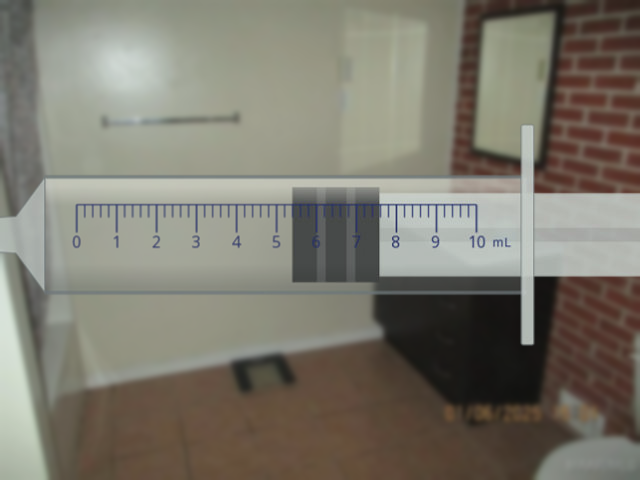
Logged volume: 5.4 mL
